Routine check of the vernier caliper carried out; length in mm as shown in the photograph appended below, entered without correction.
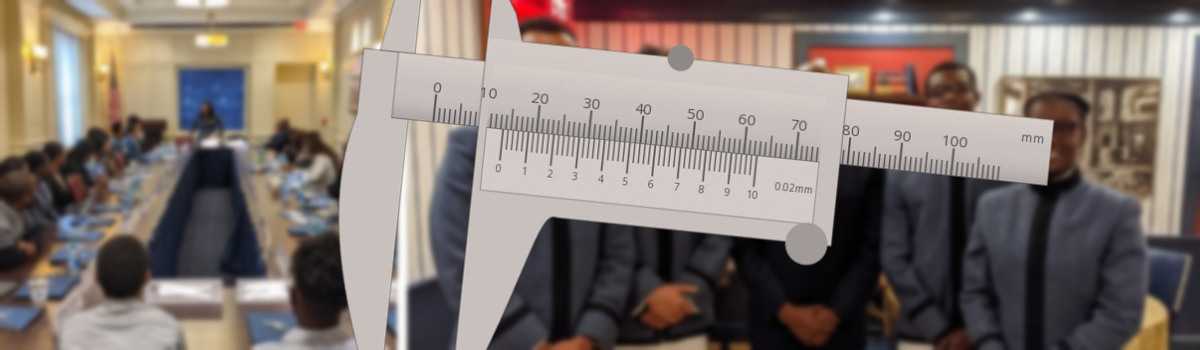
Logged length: 13.5 mm
